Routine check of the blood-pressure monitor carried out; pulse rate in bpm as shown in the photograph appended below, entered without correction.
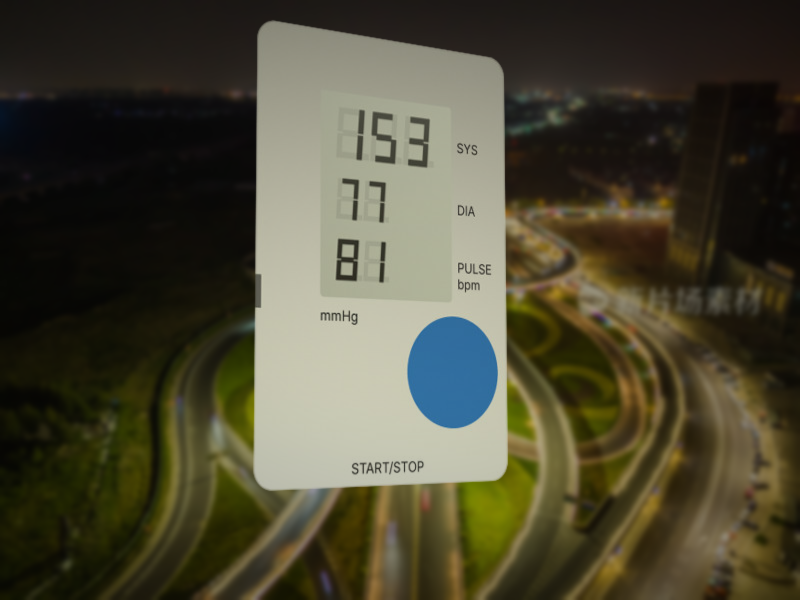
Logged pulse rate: 81 bpm
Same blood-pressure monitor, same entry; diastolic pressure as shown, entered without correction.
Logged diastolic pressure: 77 mmHg
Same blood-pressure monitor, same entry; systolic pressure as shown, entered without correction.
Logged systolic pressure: 153 mmHg
